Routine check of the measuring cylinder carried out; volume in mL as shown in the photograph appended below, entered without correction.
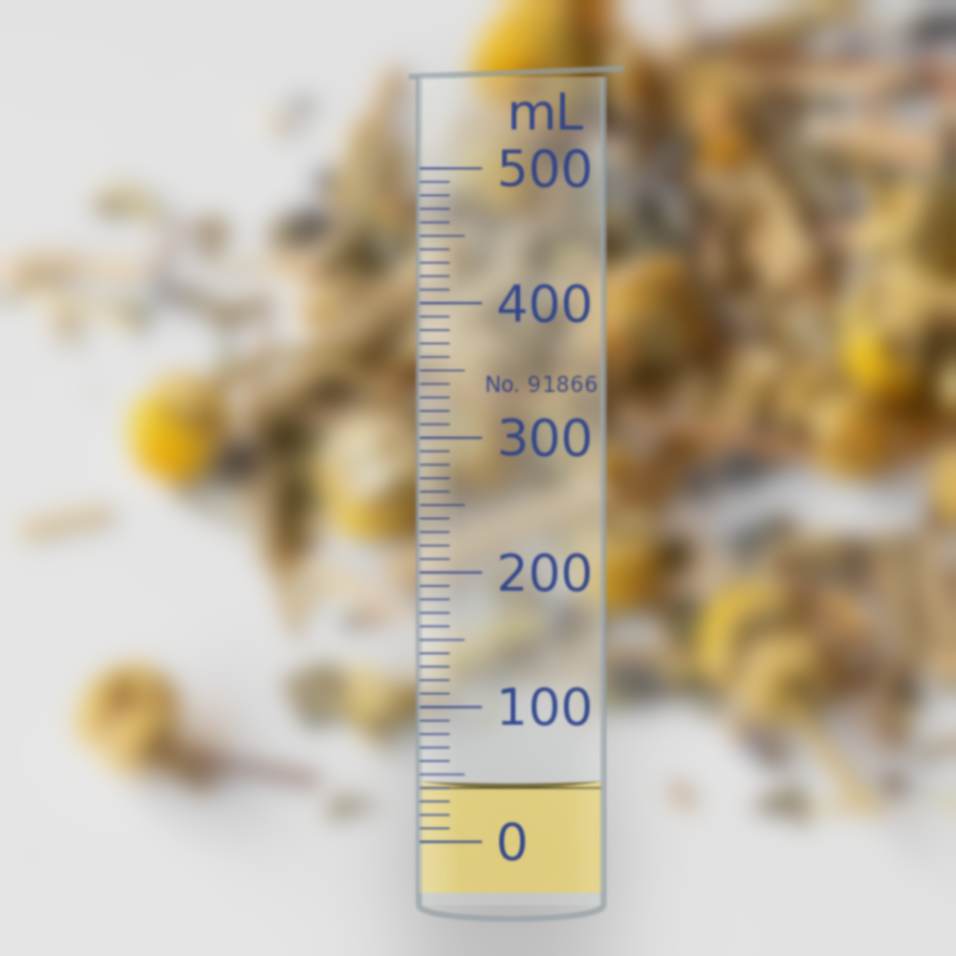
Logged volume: 40 mL
